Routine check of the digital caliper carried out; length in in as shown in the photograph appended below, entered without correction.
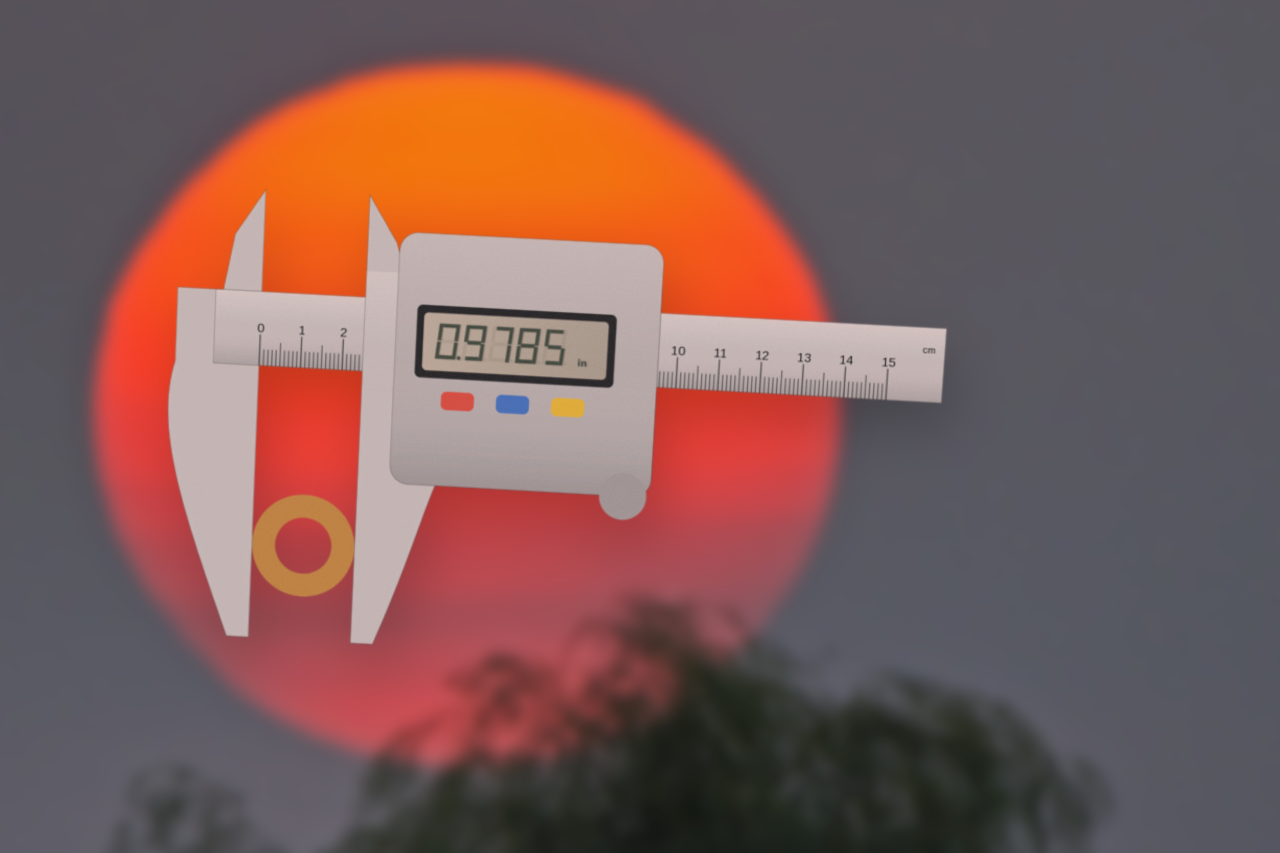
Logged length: 0.9785 in
